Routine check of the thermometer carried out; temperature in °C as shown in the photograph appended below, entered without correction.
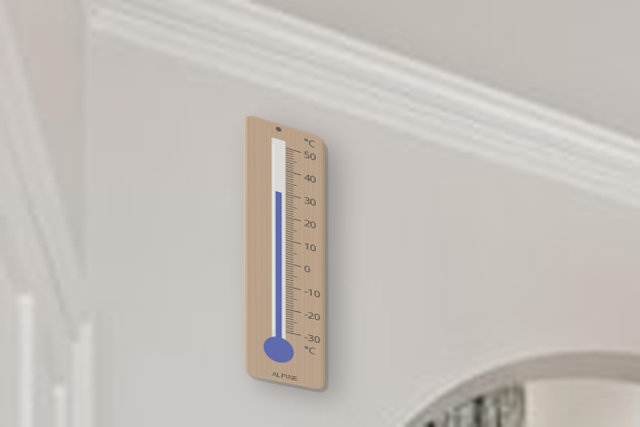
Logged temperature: 30 °C
